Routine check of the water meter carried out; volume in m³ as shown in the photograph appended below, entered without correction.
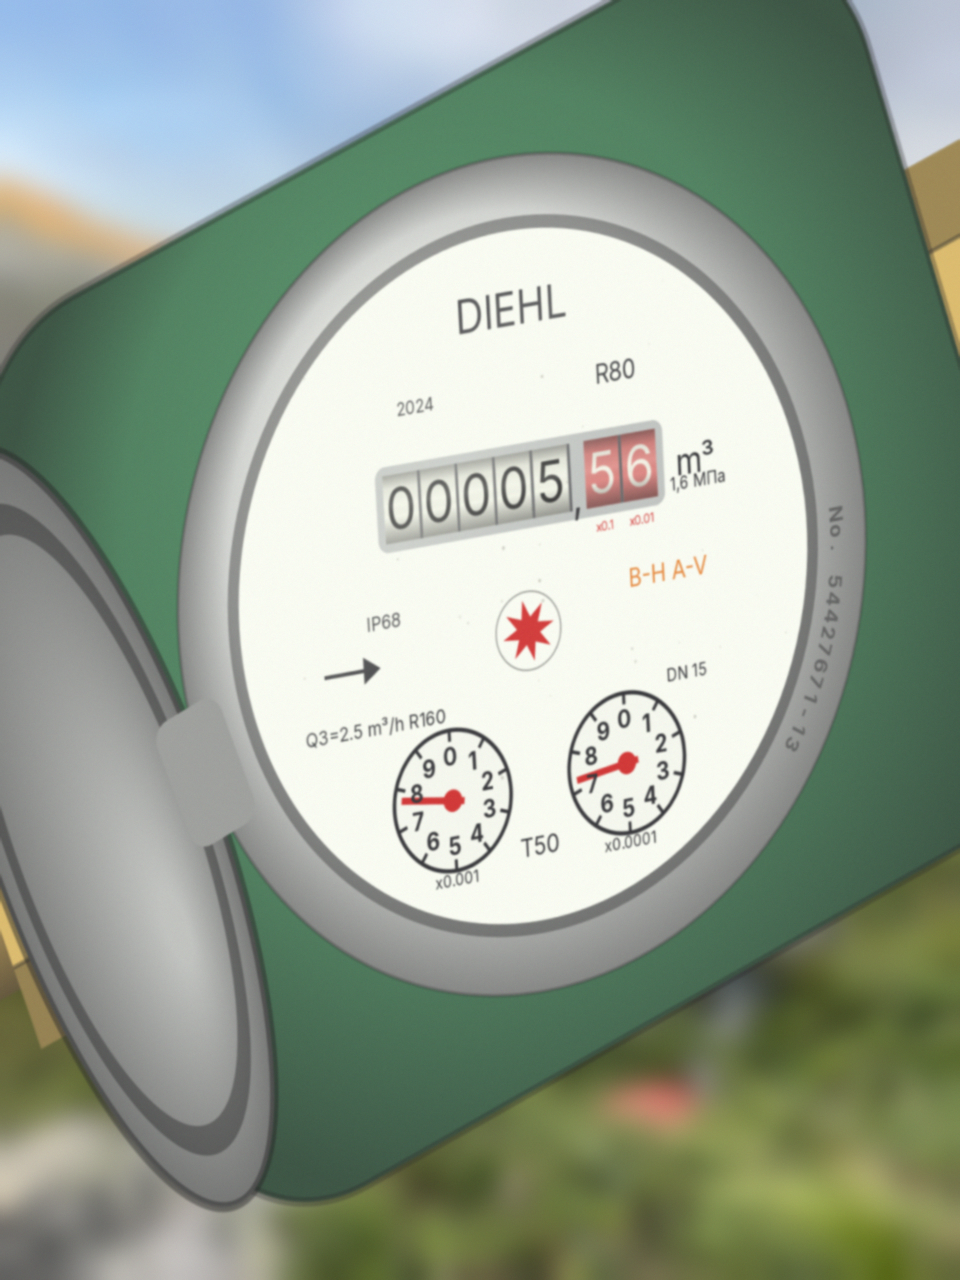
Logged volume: 5.5677 m³
